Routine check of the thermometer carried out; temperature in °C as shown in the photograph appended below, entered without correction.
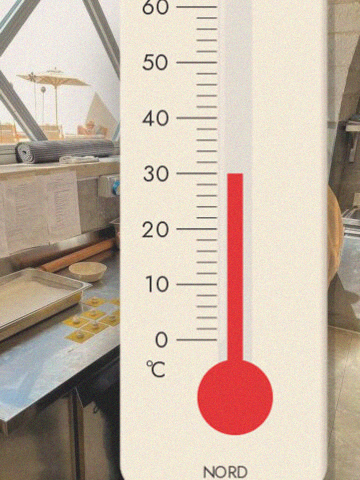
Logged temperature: 30 °C
